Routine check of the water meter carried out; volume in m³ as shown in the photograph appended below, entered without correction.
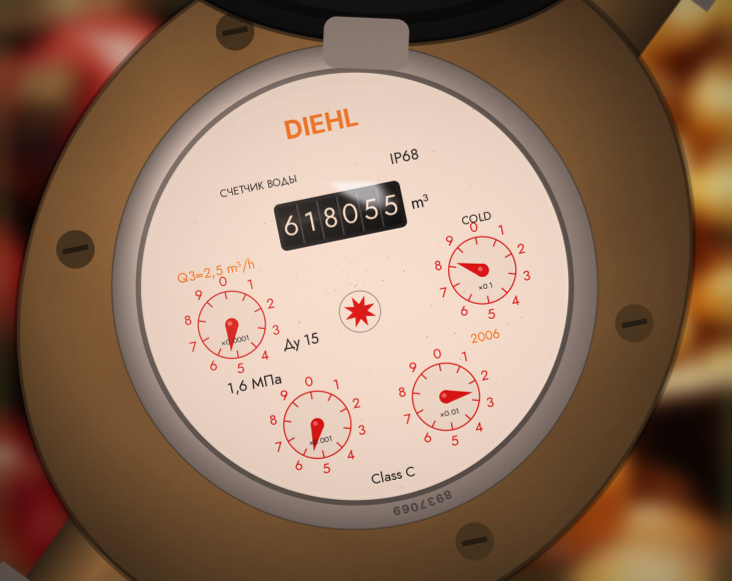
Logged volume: 618055.8255 m³
